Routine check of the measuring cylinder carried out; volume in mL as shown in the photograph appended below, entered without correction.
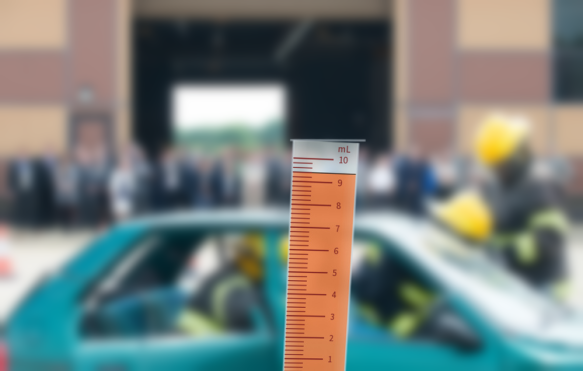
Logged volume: 9.4 mL
